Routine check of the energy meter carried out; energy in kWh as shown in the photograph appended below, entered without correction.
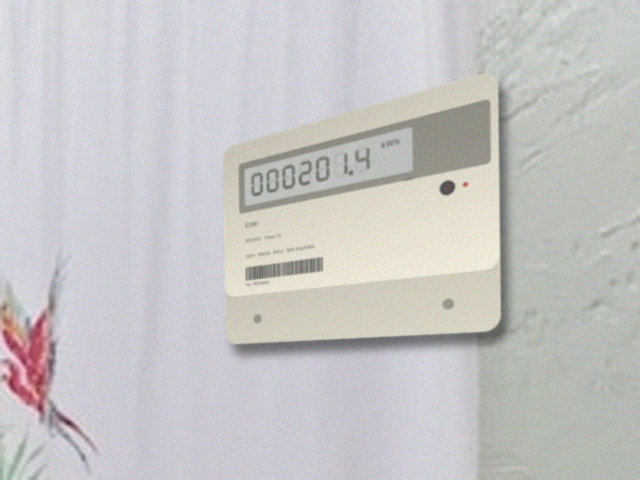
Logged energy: 201.4 kWh
